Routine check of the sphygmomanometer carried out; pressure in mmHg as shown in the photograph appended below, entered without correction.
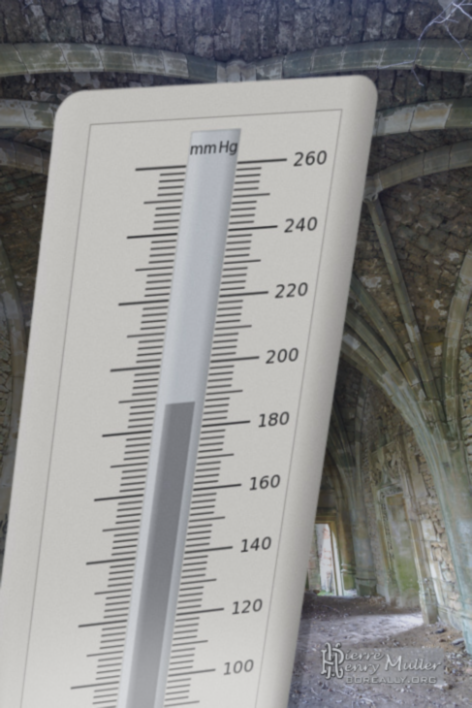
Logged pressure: 188 mmHg
